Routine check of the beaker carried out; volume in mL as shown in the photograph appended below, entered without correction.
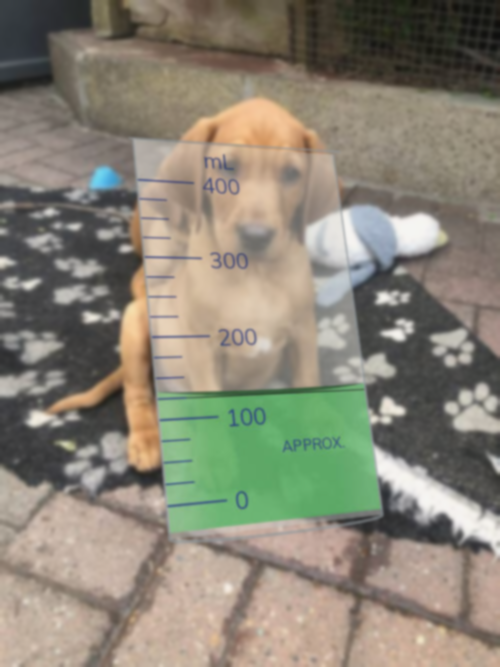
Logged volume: 125 mL
